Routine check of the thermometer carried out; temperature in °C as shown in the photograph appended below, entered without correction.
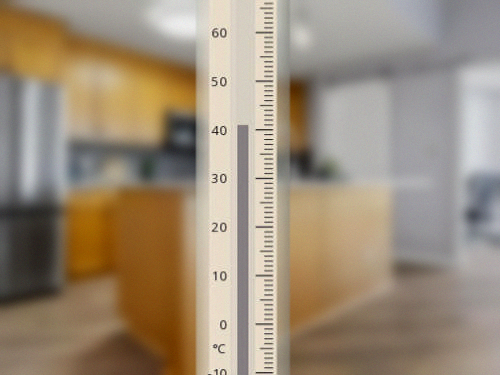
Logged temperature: 41 °C
